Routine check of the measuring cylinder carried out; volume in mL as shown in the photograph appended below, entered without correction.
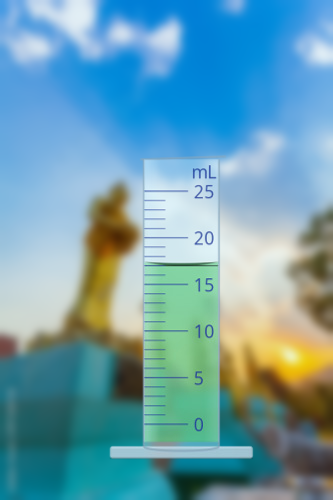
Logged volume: 17 mL
